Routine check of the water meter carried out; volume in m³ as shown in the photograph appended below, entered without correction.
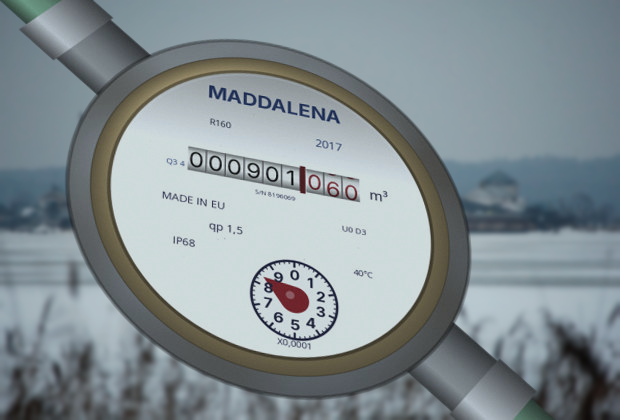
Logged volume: 901.0598 m³
